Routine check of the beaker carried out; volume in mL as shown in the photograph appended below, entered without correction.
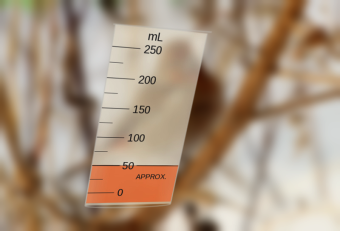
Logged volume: 50 mL
